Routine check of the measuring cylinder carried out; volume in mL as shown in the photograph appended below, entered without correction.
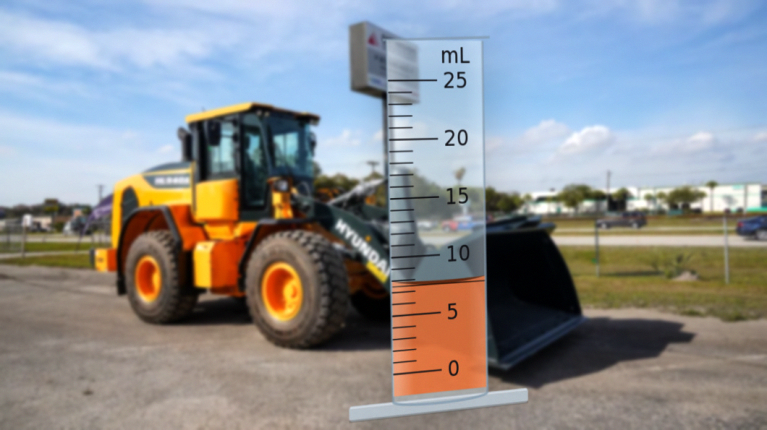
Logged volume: 7.5 mL
